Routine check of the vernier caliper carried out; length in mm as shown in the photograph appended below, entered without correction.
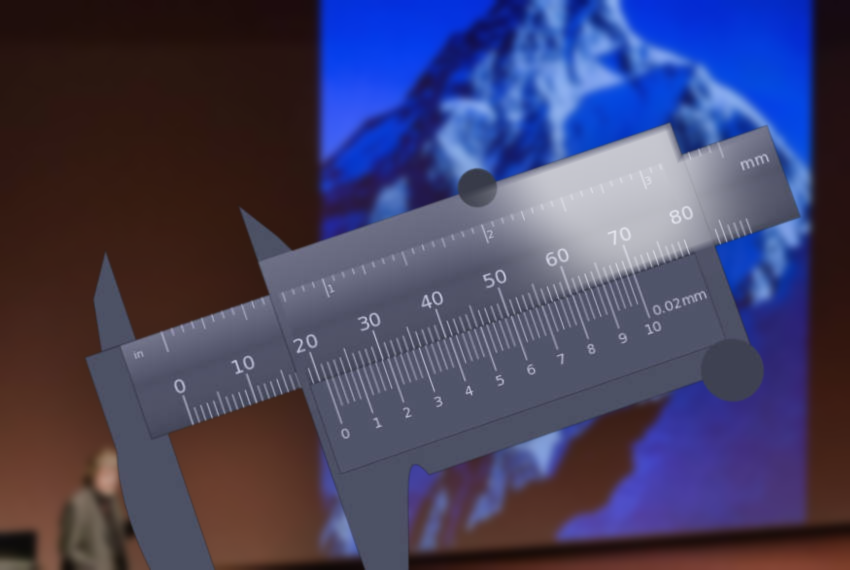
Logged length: 21.0 mm
